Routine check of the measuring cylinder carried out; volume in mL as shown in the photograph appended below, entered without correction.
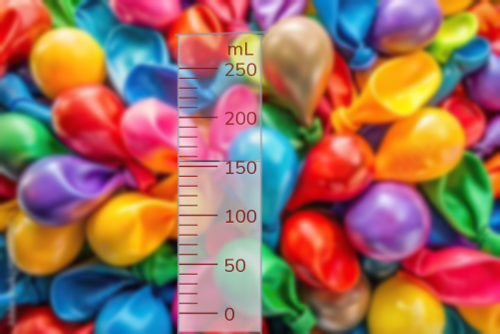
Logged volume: 155 mL
